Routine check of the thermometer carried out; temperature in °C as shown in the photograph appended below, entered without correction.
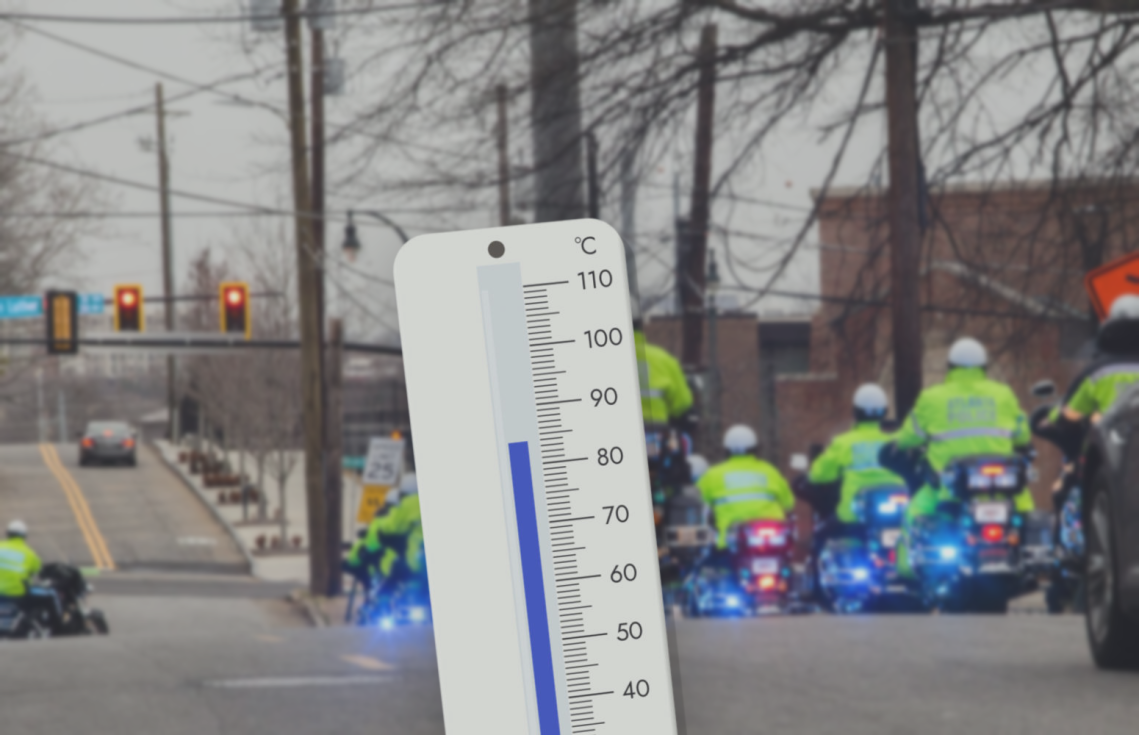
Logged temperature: 84 °C
